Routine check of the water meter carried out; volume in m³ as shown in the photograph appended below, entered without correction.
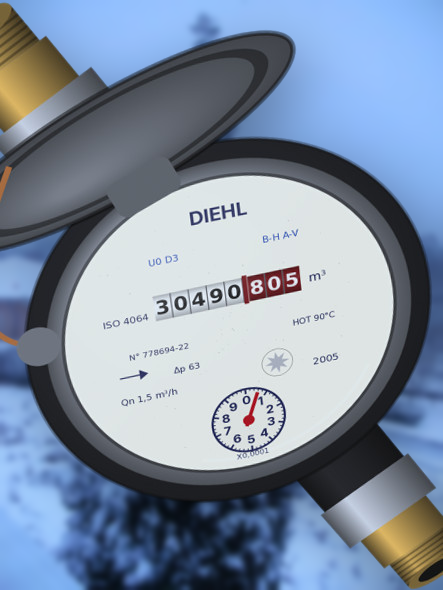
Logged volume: 30490.8050 m³
